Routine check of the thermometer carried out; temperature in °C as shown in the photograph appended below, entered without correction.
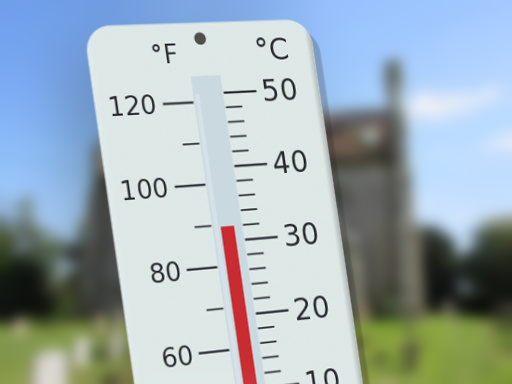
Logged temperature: 32 °C
